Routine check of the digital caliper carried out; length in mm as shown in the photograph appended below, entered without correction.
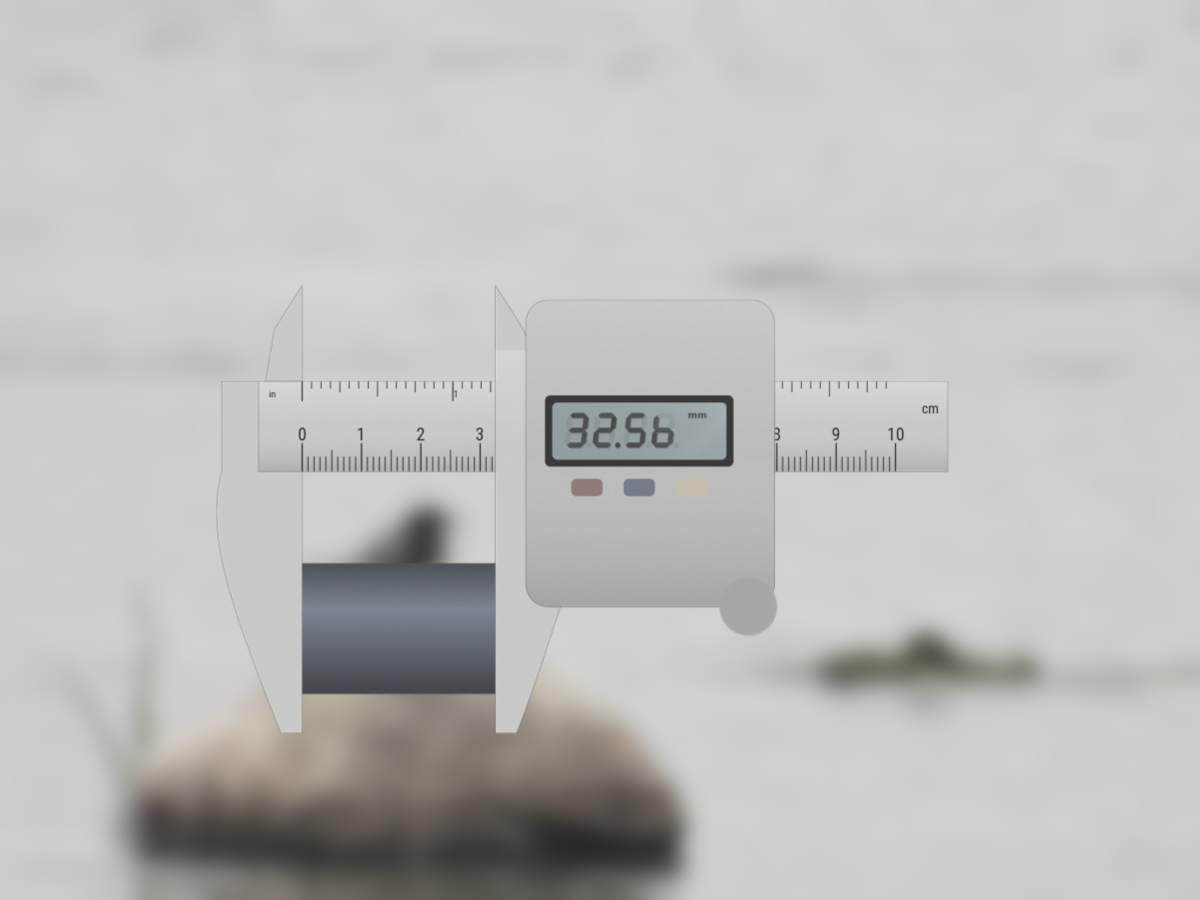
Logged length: 32.56 mm
